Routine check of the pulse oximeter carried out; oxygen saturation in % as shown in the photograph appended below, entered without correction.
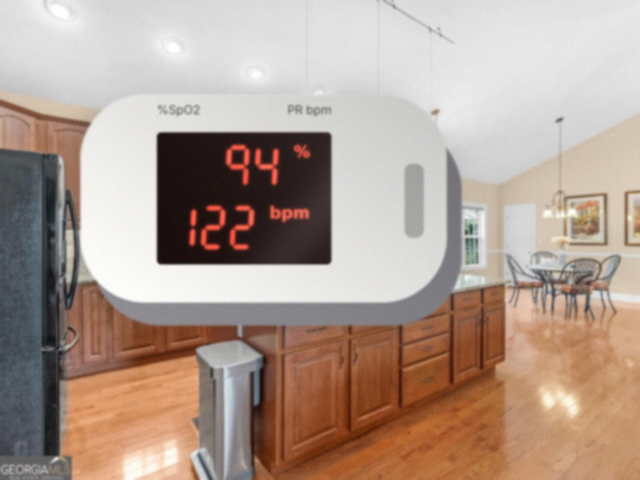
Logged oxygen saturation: 94 %
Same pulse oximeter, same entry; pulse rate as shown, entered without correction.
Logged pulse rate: 122 bpm
